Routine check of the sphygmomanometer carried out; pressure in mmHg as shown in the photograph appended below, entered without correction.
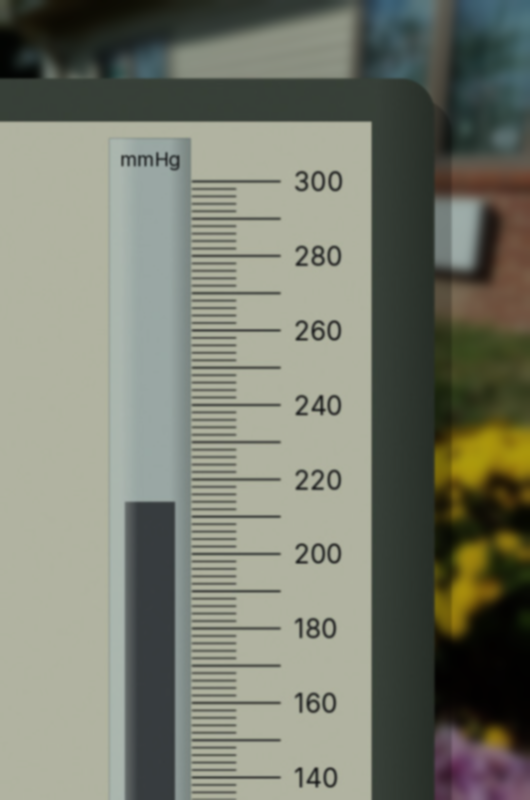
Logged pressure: 214 mmHg
